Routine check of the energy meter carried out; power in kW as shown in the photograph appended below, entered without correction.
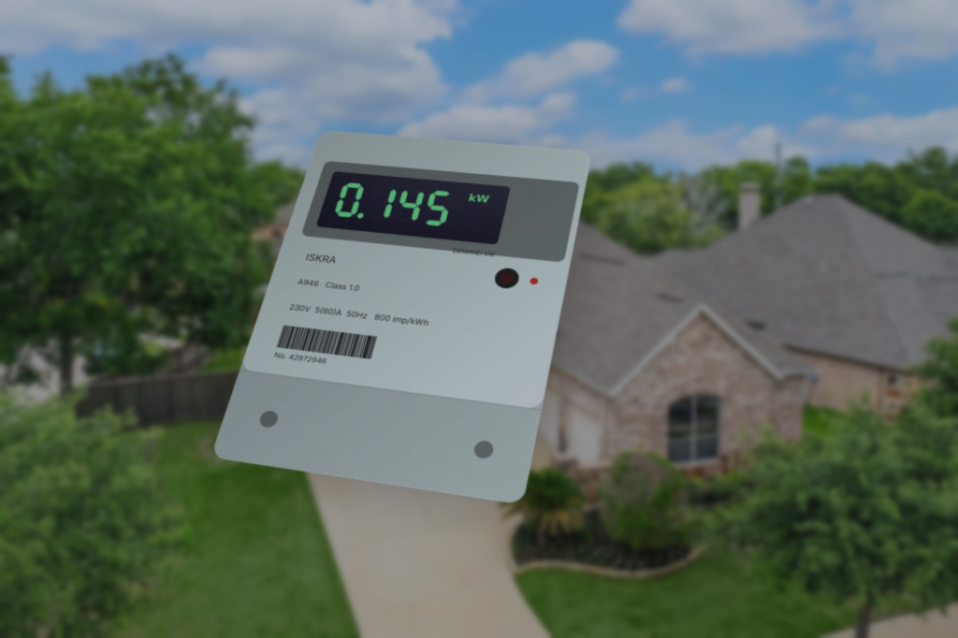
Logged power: 0.145 kW
